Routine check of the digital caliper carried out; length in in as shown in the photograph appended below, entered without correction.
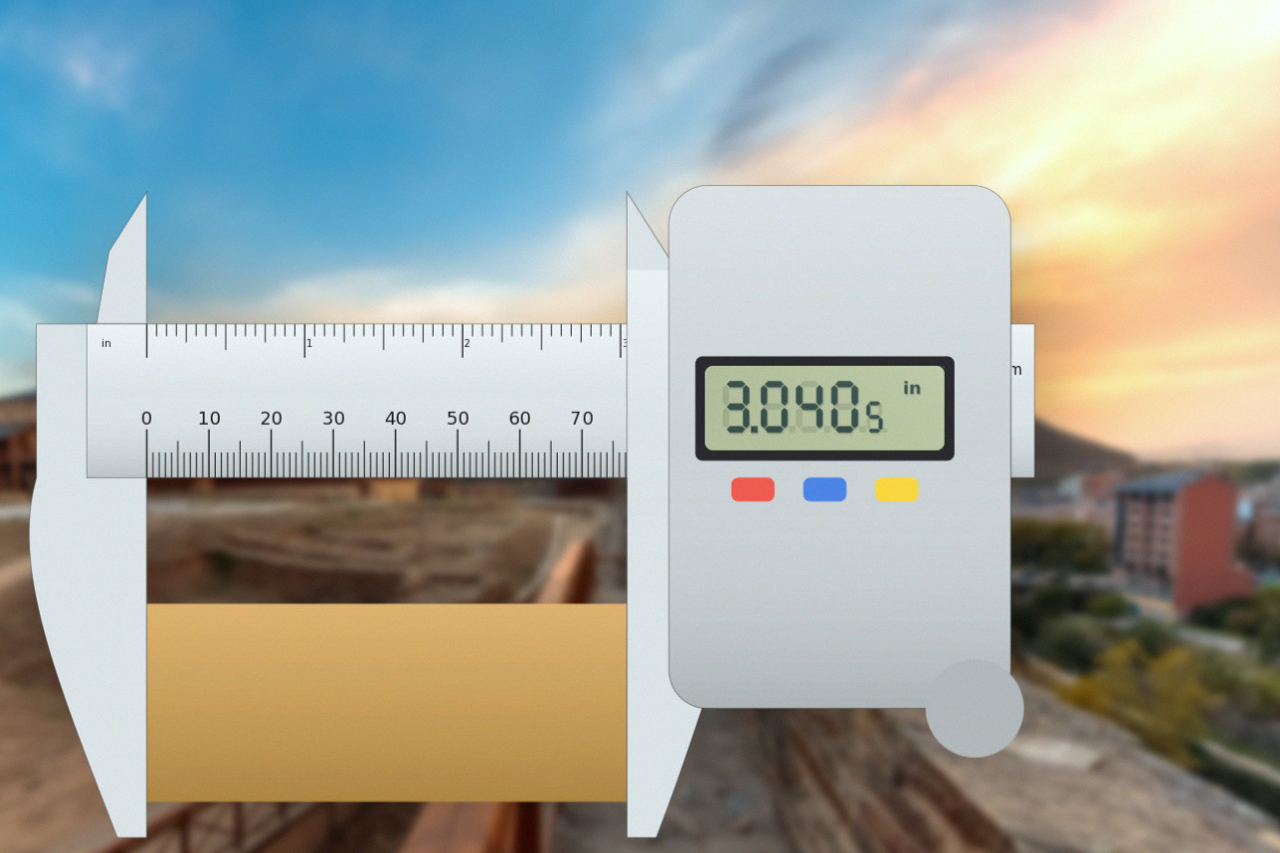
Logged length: 3.0405 in
